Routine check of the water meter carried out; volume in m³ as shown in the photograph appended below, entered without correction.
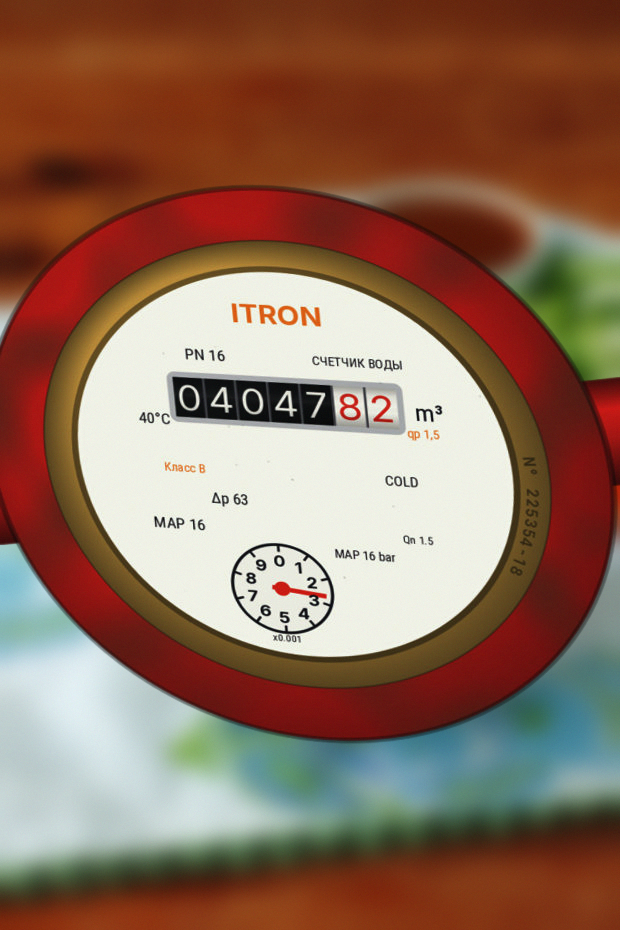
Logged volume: 4047.822 m³
